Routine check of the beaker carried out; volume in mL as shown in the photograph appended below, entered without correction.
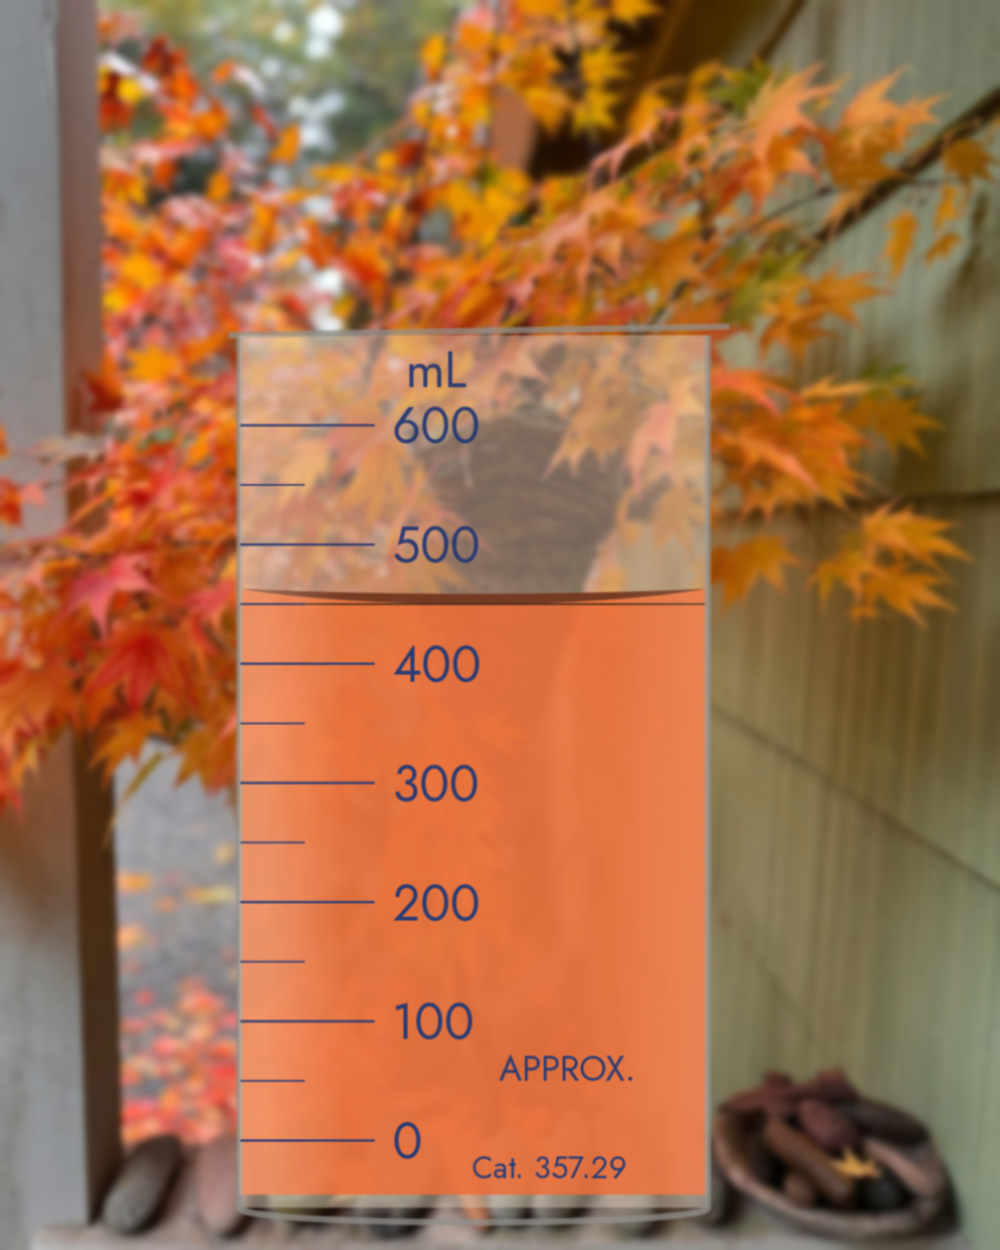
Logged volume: 450 mL
